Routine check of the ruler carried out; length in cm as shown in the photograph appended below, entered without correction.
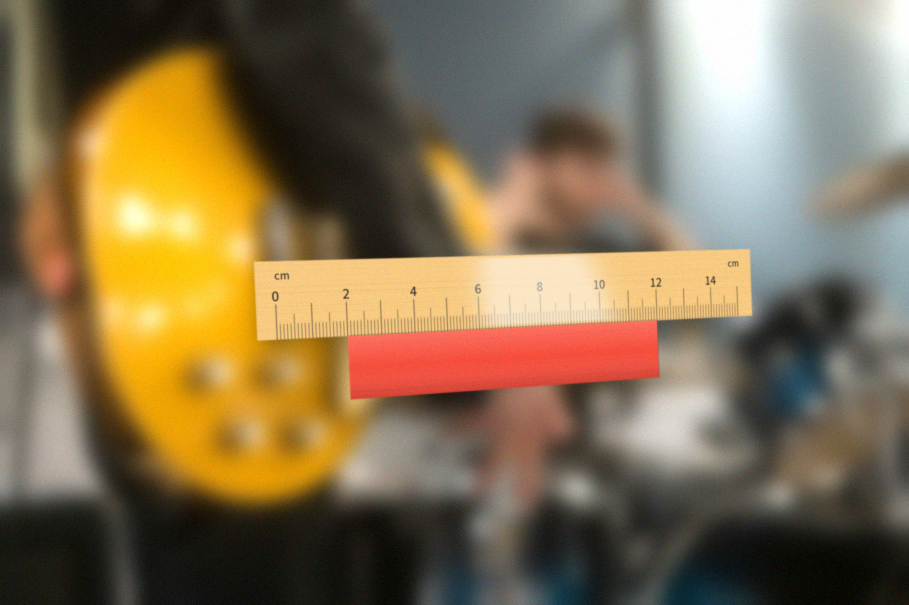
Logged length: 10 cm
